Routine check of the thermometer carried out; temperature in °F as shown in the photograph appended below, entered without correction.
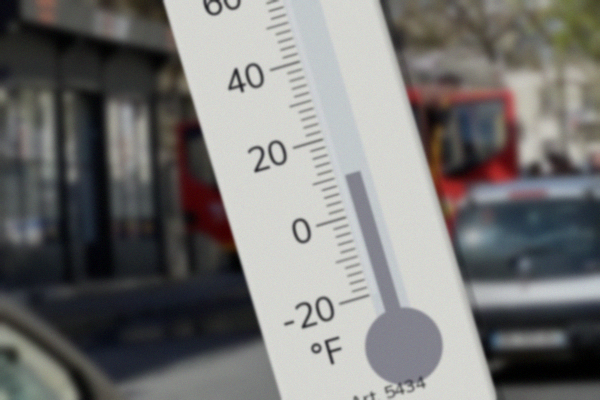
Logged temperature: 10 °F
